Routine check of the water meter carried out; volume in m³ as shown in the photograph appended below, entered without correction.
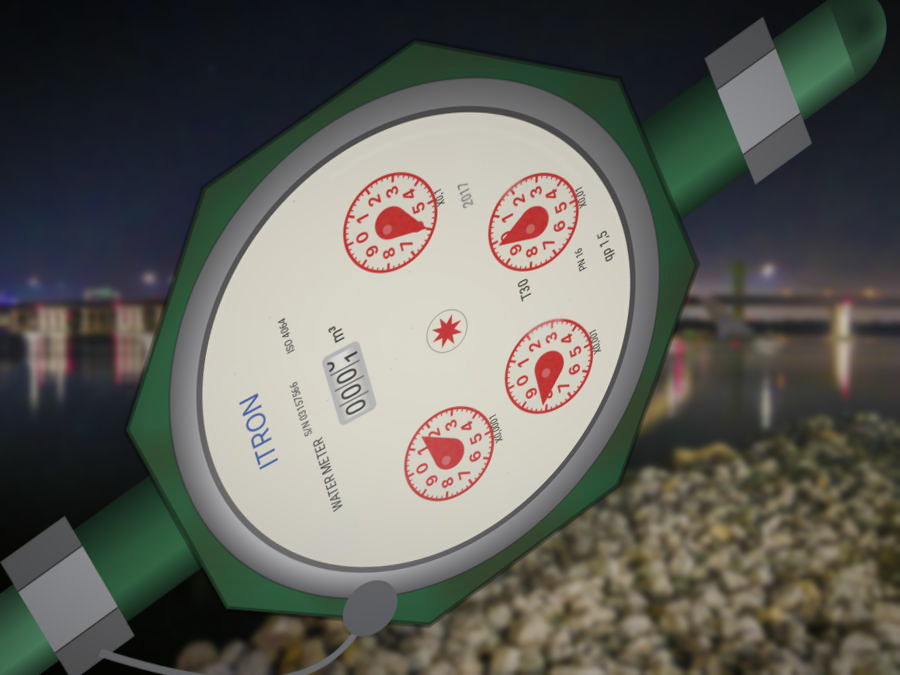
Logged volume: 0.5981 m³
